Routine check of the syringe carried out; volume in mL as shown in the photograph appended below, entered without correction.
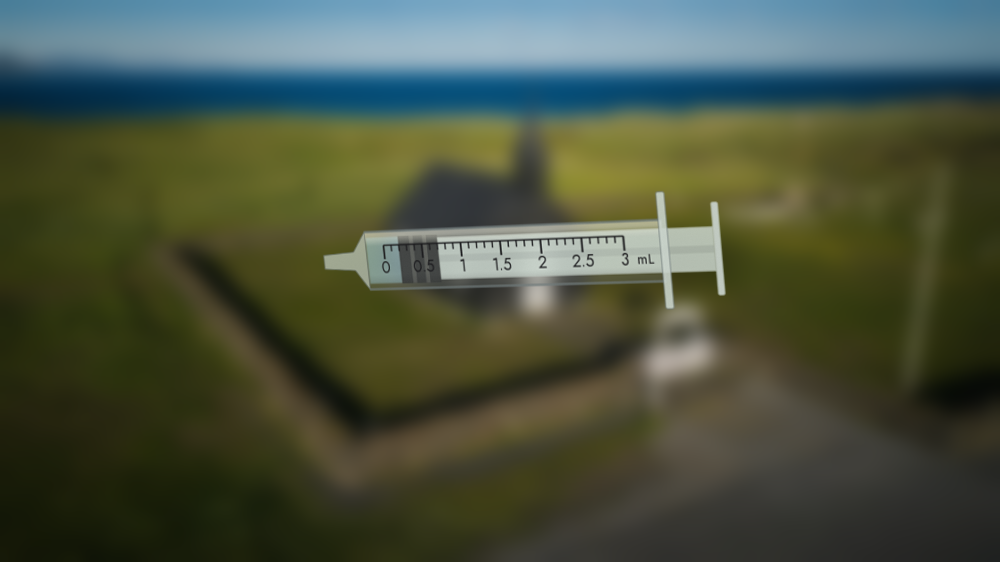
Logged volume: 0.2 mL
